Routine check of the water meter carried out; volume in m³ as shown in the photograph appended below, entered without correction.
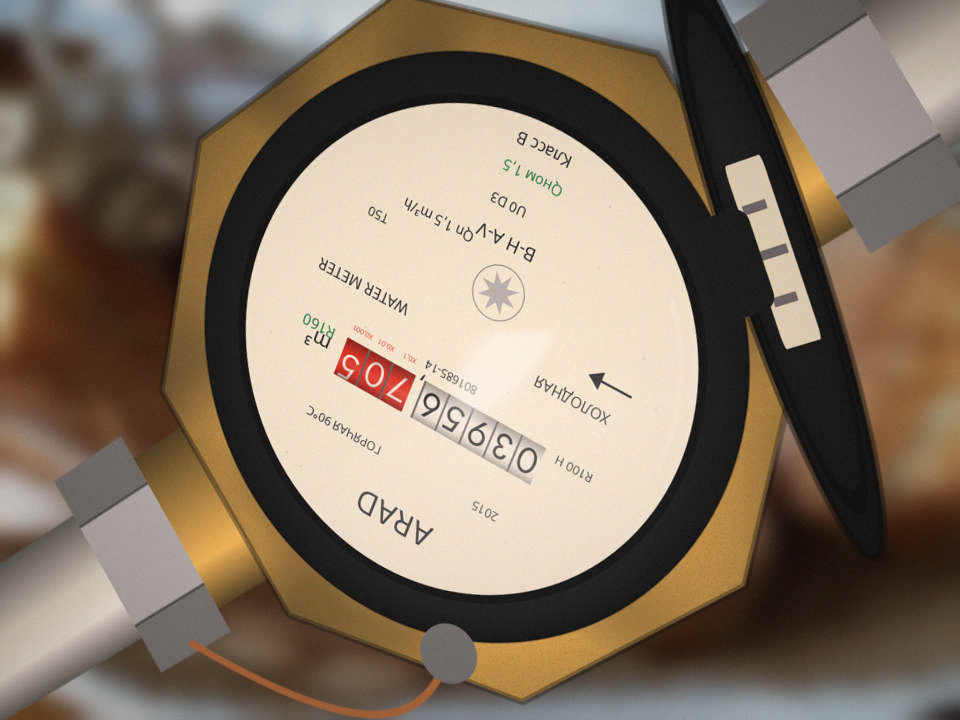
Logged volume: 3956.705 m³
